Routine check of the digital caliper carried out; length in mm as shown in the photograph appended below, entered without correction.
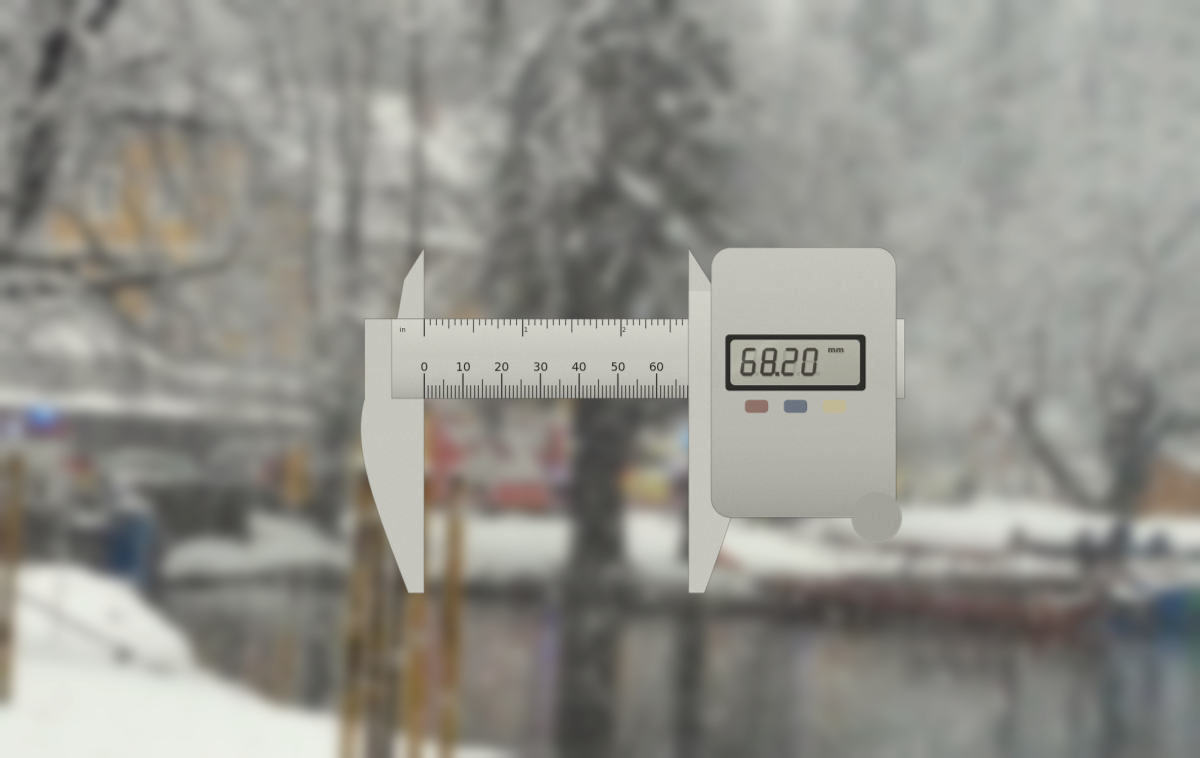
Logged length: 68.20 mm
